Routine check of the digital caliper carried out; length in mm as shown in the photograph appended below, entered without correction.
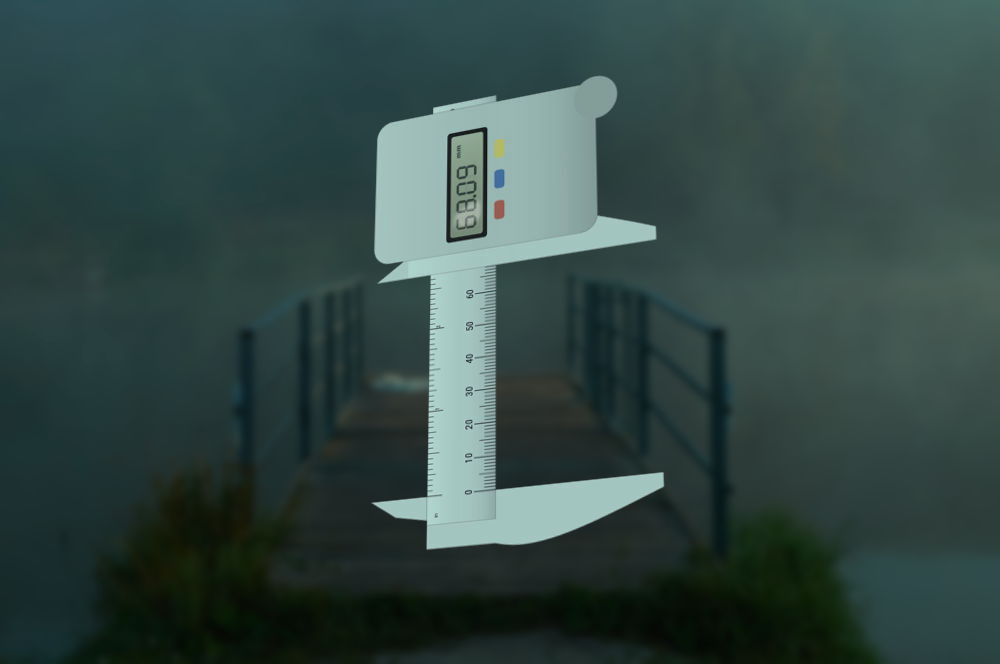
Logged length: 68.09 mm
